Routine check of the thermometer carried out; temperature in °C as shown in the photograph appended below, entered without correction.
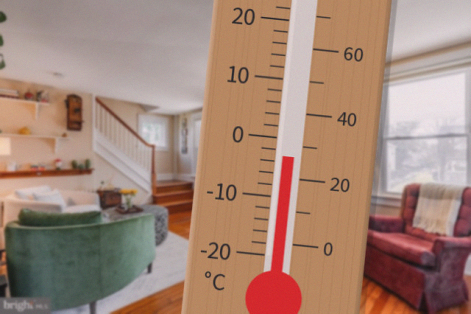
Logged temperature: -3 °C
